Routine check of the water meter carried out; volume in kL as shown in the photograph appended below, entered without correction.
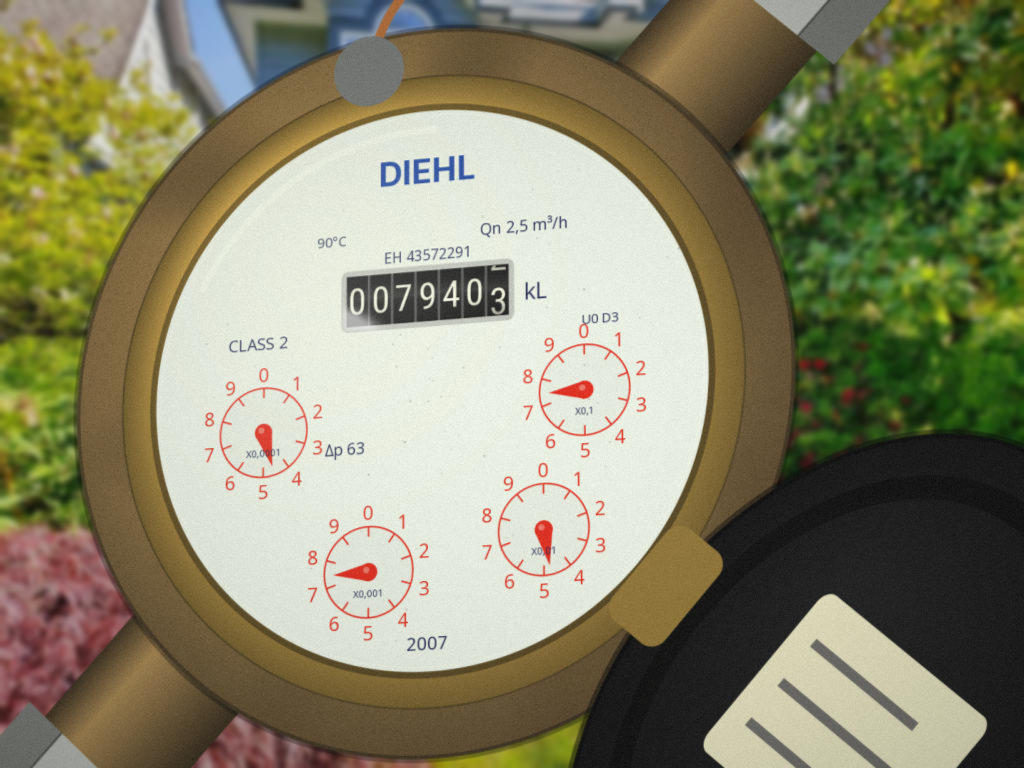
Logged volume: 79402.7474 kL
